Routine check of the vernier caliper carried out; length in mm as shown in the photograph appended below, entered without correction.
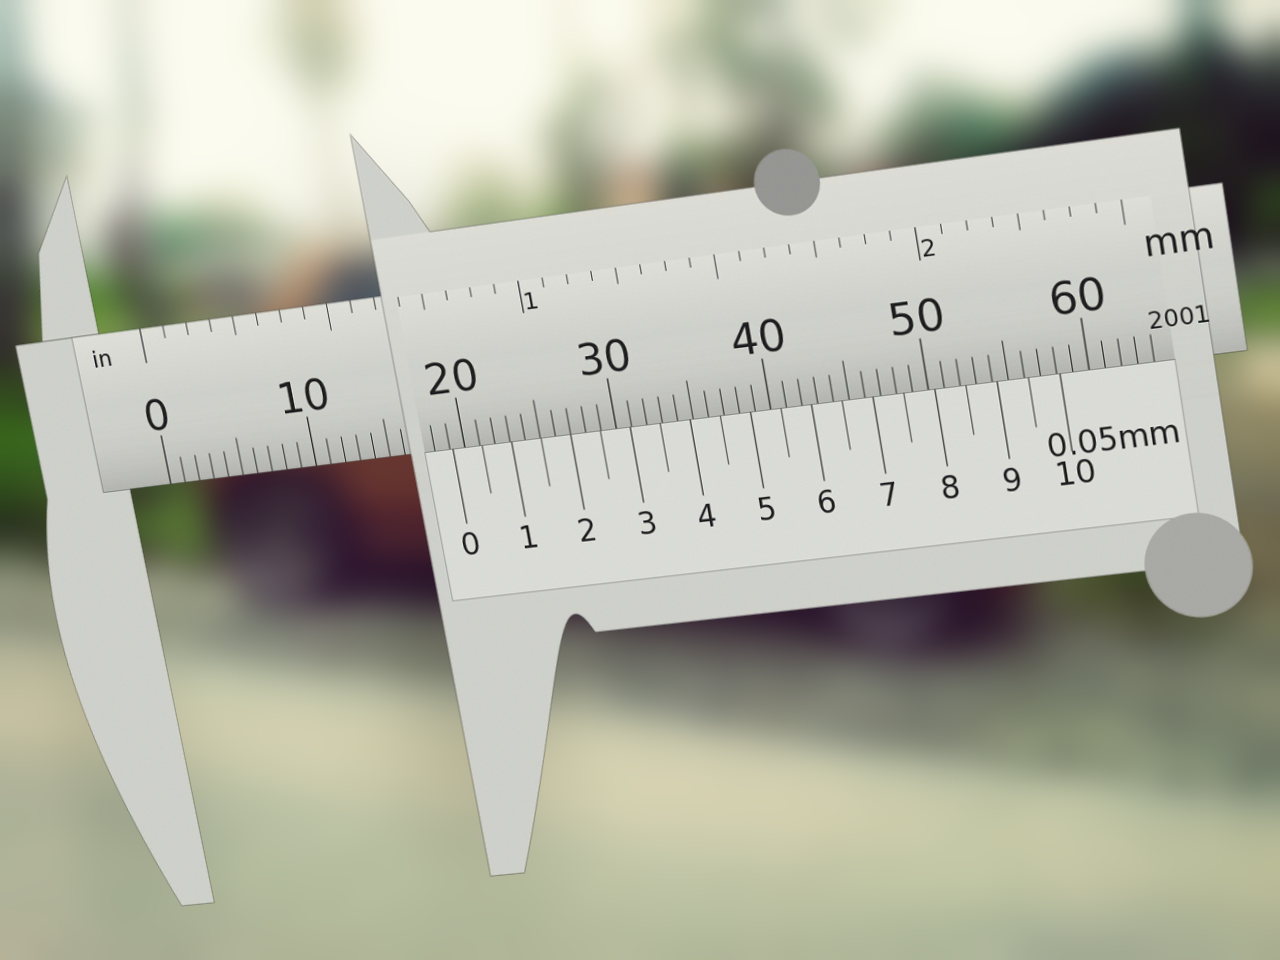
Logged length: 19.2 mm
